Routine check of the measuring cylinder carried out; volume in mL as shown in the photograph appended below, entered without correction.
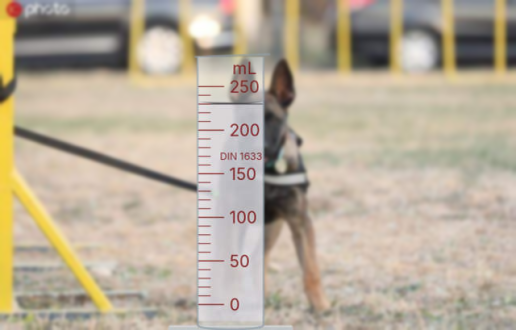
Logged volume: 230 mL
